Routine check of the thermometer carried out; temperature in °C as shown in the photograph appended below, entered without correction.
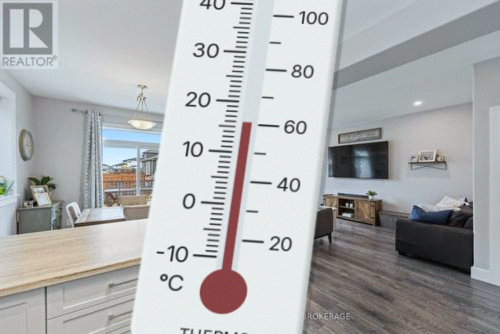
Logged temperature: 16 °C
